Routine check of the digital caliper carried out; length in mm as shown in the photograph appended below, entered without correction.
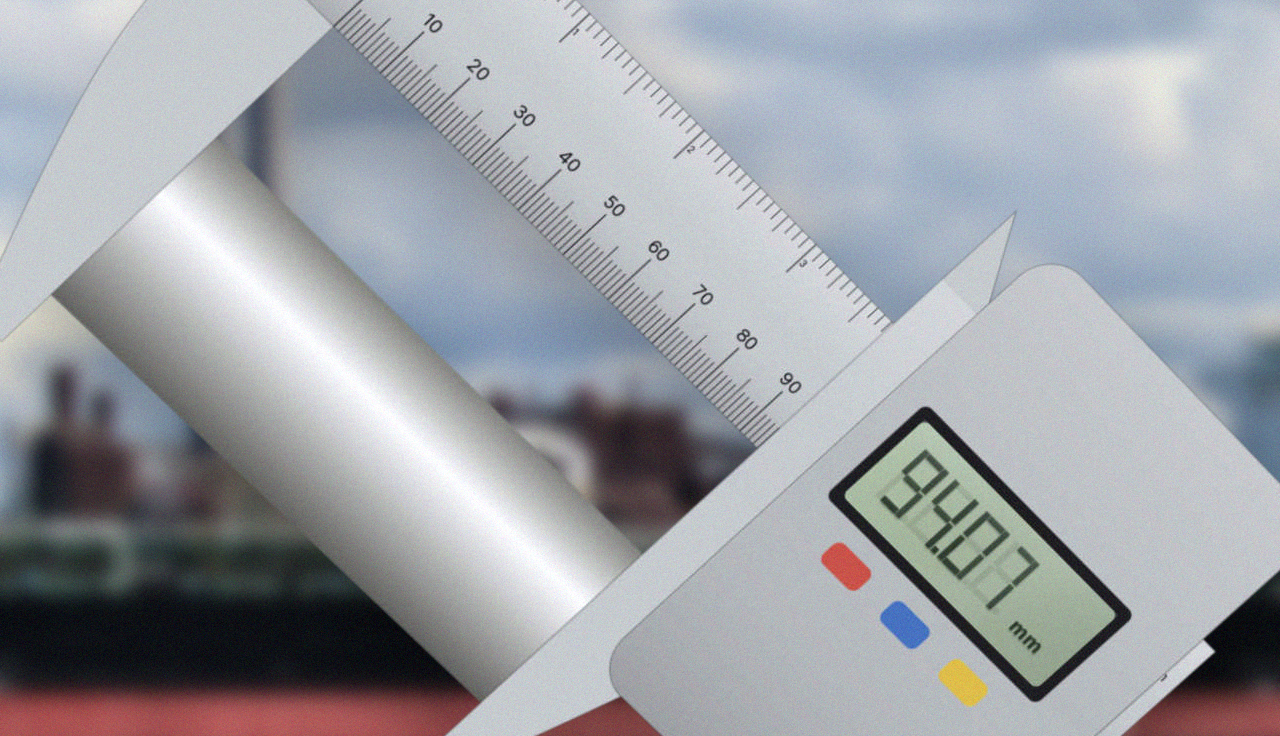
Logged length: 94.07 mm
